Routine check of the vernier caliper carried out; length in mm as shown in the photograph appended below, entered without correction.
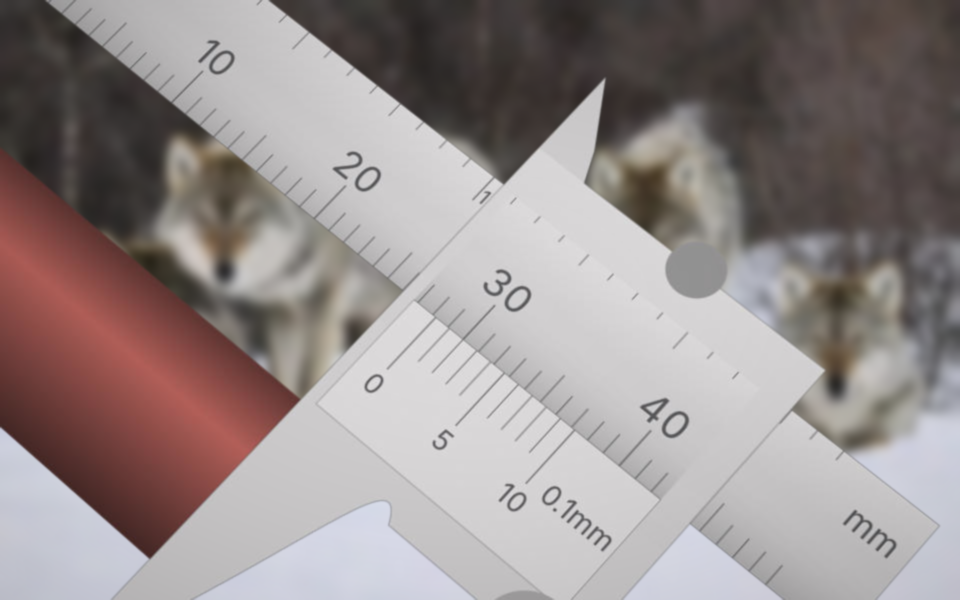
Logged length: 28.2 mm
